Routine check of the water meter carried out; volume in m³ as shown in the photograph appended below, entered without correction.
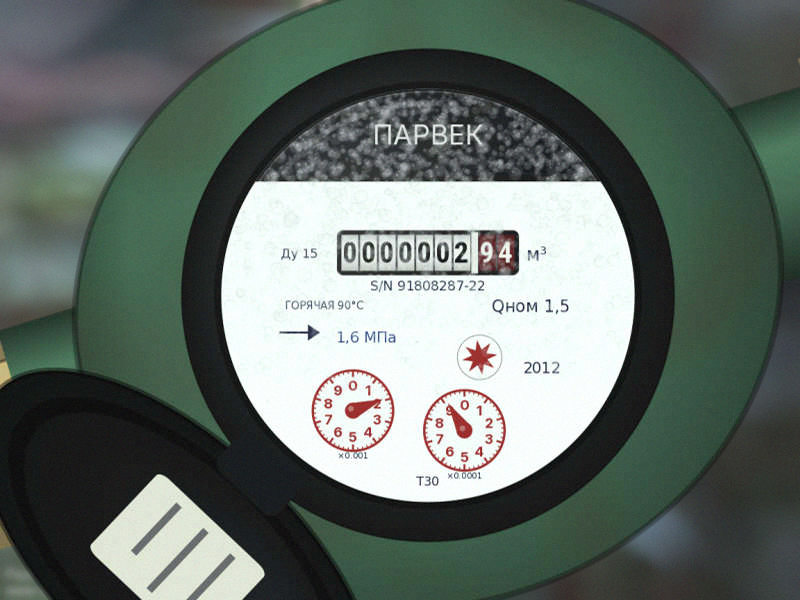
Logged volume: 2.9419 m³
